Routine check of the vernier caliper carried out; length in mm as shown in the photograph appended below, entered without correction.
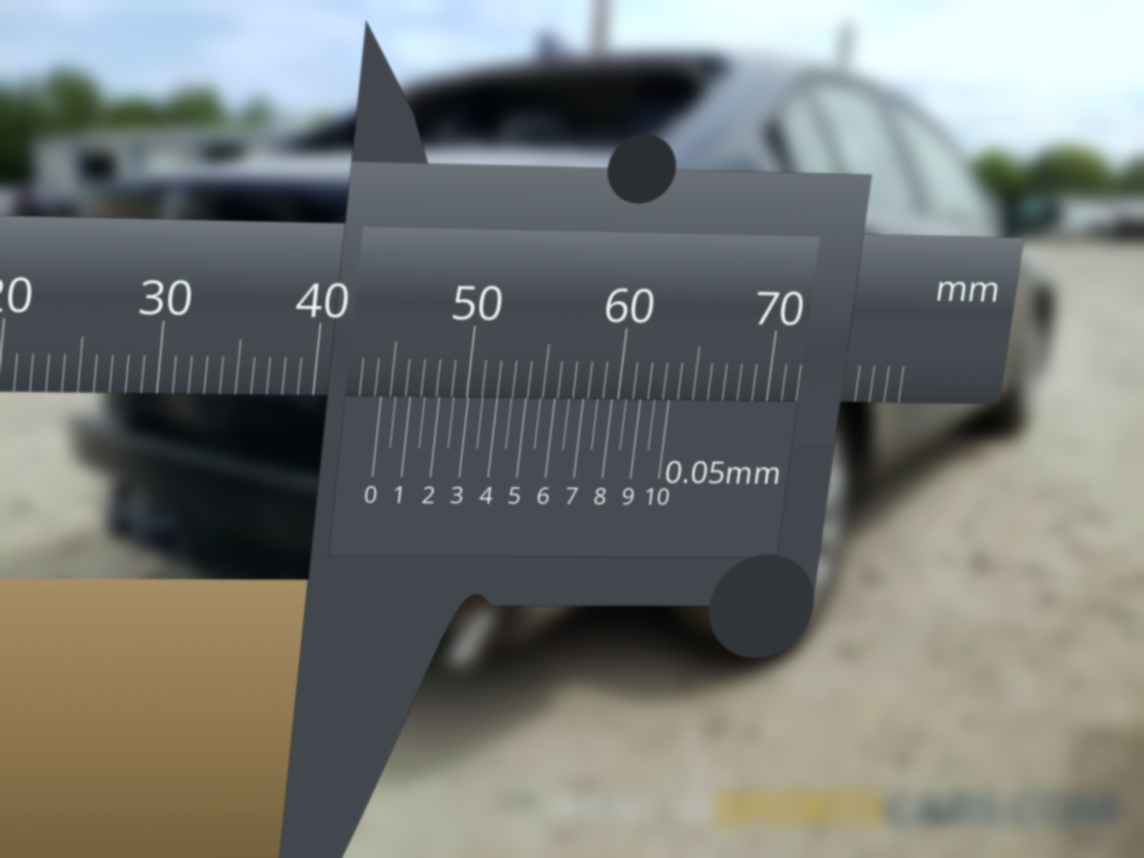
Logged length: 44.4 mm
